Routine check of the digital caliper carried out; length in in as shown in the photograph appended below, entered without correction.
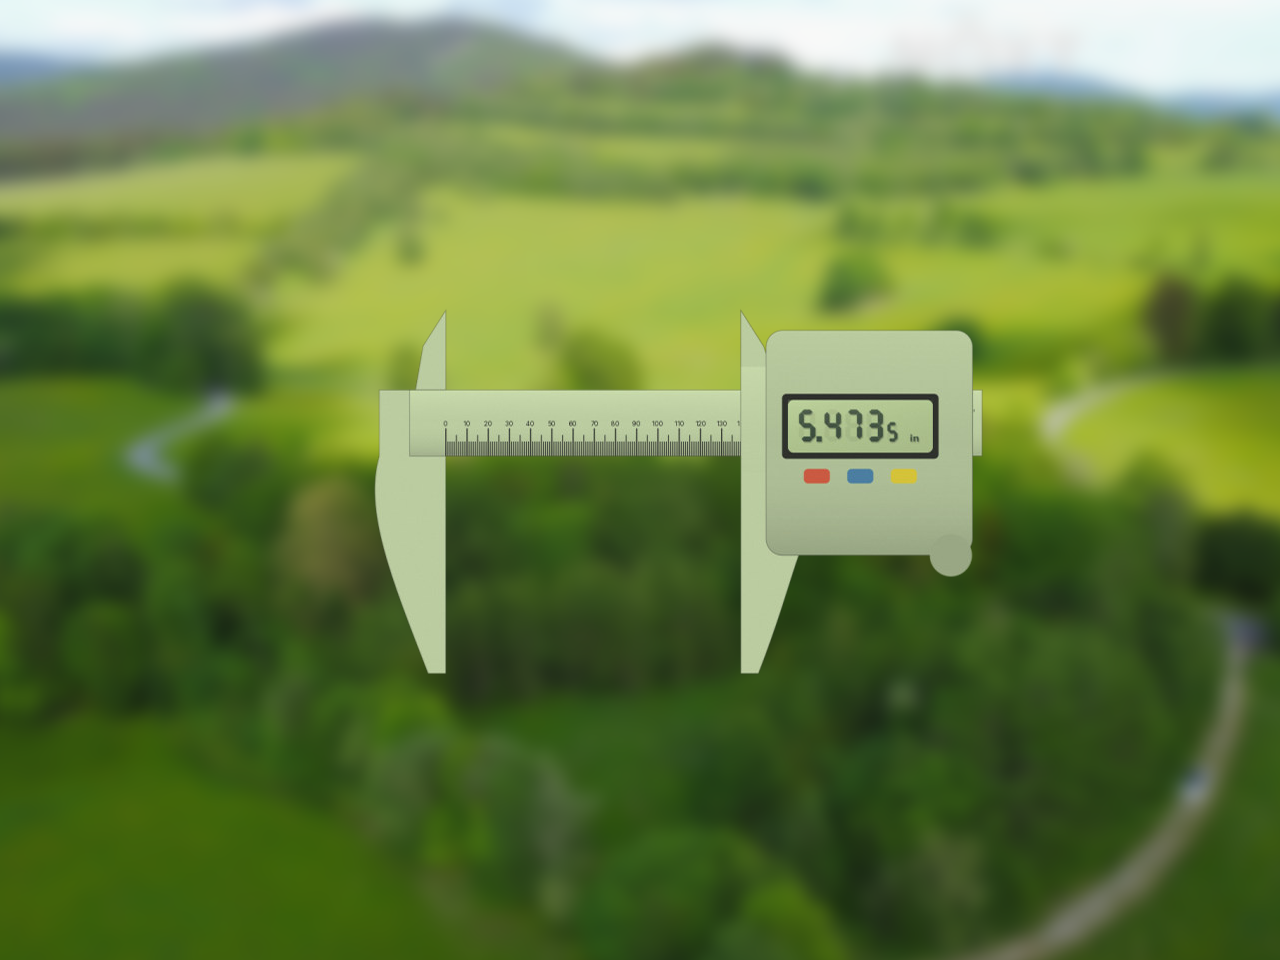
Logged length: 5.4735 in
